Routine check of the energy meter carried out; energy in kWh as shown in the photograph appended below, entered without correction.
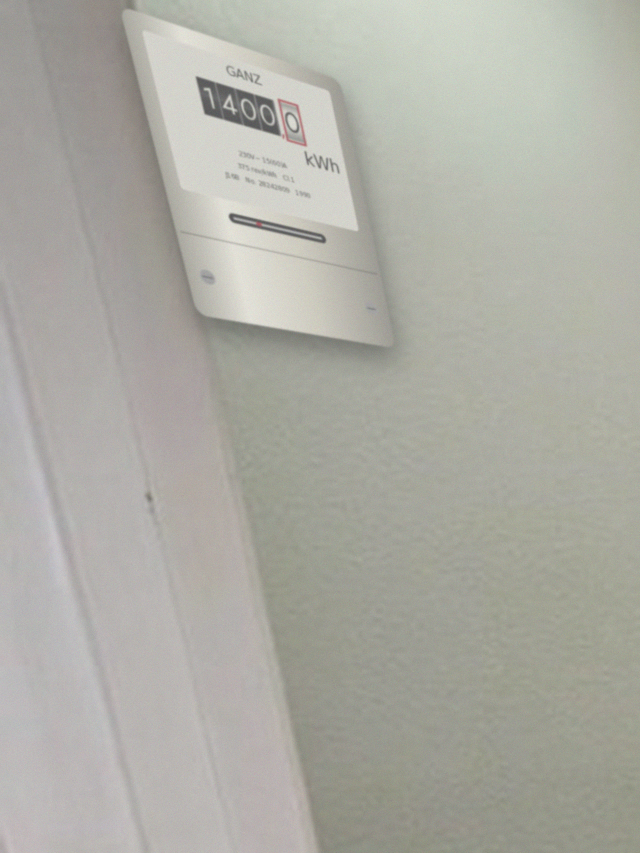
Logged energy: 1400.0 kWh
